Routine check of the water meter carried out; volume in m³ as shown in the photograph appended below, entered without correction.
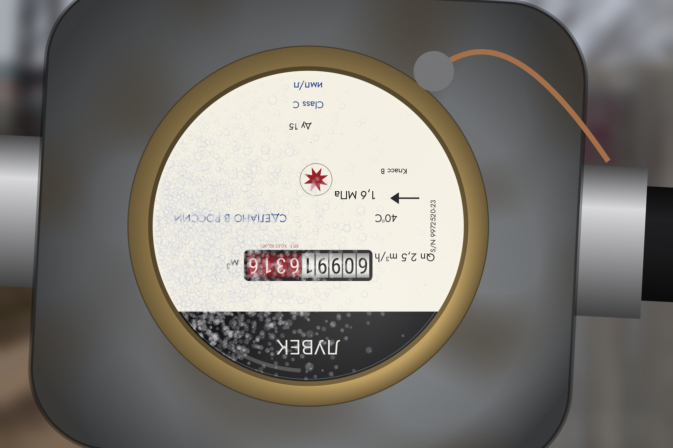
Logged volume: 60991.6316 m³
